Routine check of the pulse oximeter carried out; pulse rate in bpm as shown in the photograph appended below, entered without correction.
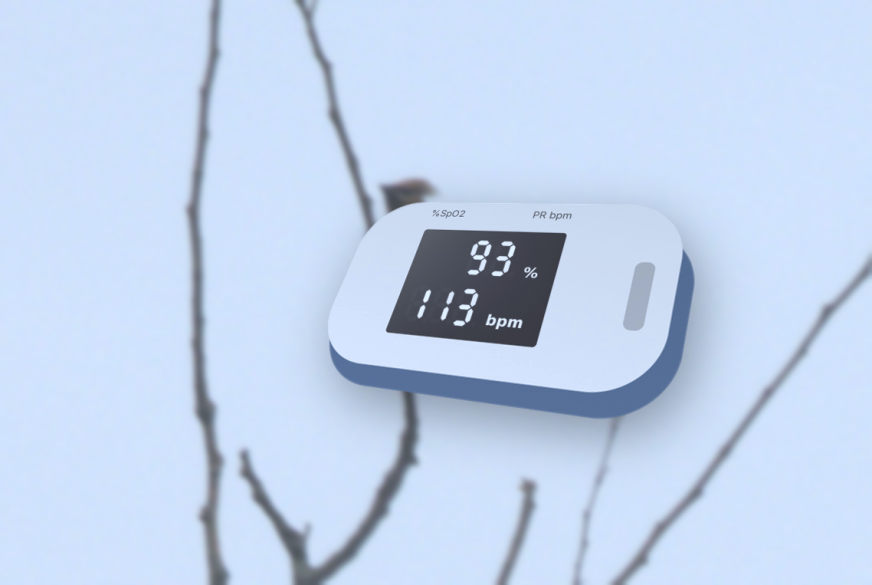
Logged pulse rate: 113 bpm
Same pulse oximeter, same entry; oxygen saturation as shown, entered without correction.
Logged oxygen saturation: 93 %
